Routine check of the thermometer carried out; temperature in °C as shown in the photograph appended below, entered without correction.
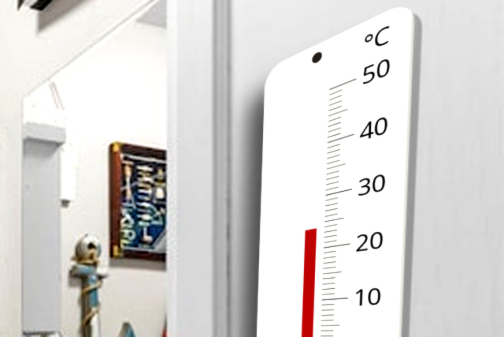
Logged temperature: 24 °C
